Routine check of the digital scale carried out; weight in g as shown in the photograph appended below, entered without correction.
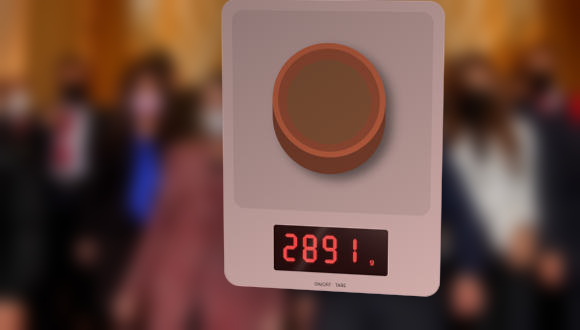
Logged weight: 2891 g
